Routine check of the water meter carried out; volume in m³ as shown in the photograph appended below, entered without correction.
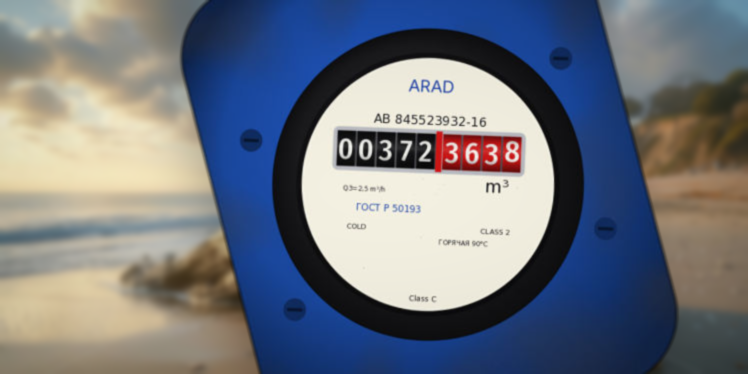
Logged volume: 372.3638 m³
